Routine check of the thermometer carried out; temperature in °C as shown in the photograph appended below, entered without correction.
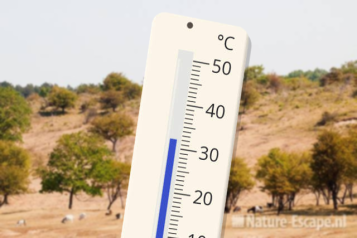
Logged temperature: 32 °C
